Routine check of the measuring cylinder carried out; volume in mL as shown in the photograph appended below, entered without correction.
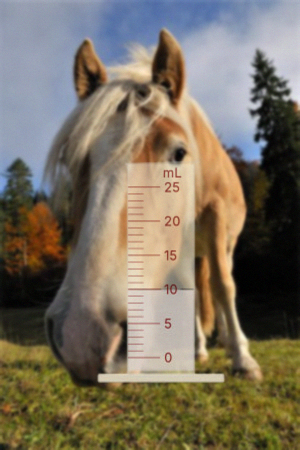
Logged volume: 10 mL
